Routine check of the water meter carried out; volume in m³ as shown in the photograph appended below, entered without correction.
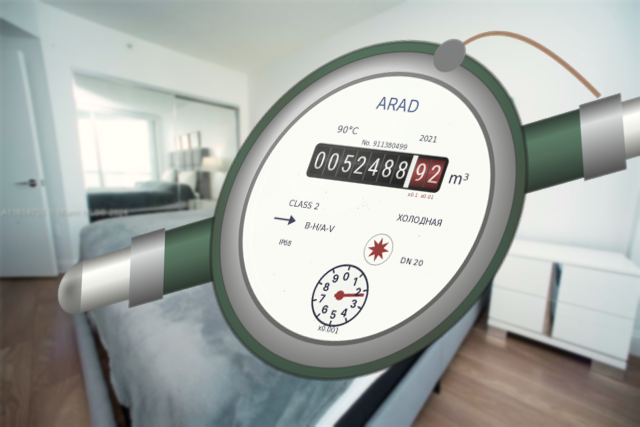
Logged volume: 52488.922 m³
